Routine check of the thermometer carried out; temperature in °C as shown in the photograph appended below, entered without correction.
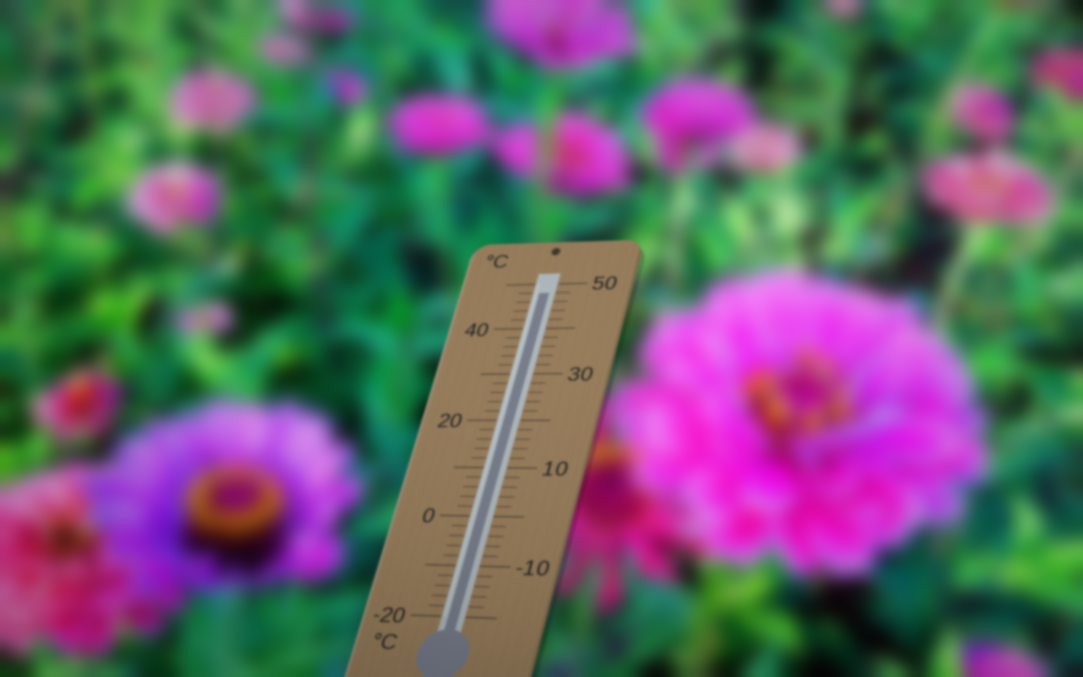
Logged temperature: 48 °C
